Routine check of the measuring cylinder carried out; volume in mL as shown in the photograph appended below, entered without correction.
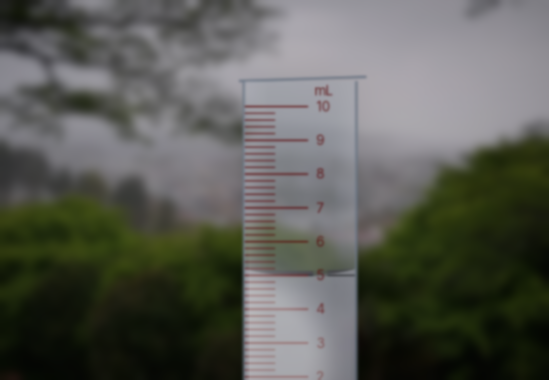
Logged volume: 5 mL
